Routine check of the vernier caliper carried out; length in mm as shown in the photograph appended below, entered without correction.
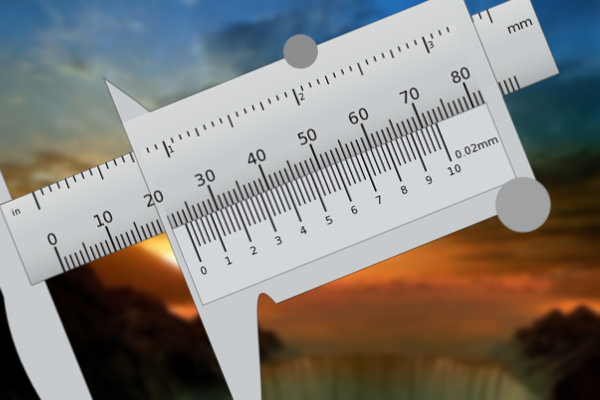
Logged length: 23.6 mm
